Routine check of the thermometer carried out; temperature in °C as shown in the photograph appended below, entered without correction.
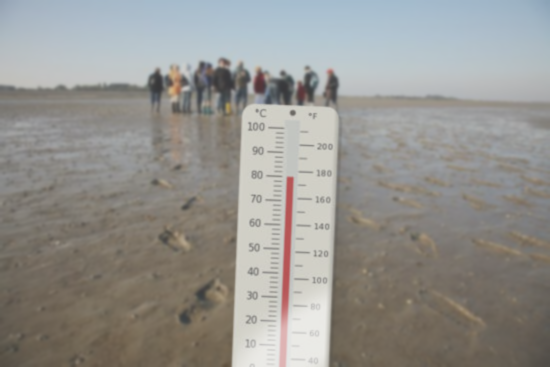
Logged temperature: 80 °C
